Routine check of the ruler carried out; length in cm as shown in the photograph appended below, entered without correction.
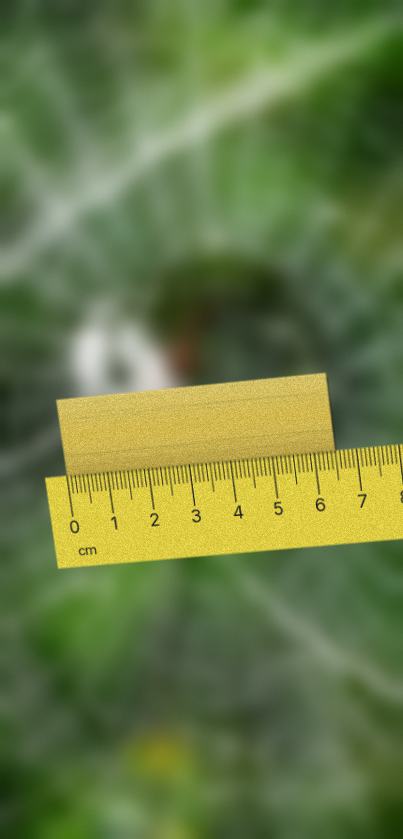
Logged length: 6.5 cm
